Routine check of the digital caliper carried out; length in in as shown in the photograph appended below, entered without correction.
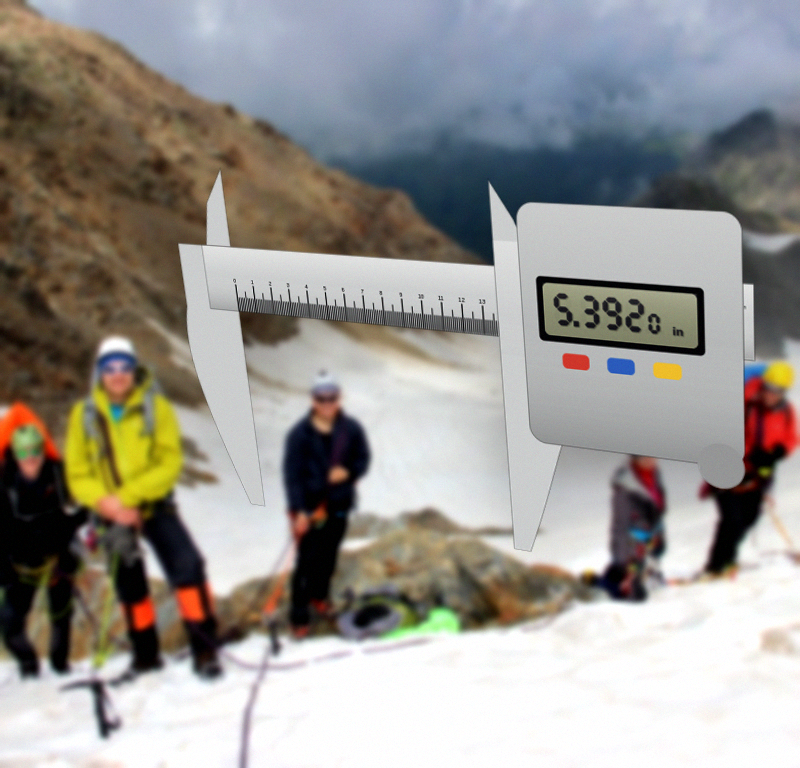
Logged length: 5.3920 in
